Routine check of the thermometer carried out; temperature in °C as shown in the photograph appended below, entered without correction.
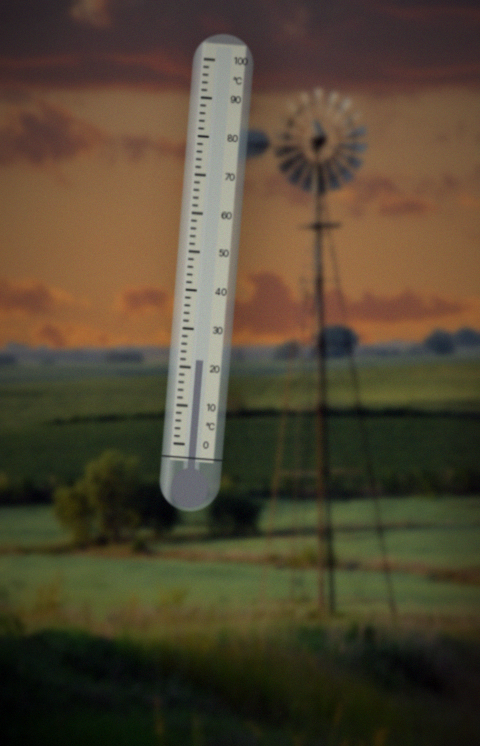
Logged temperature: 22 °C
